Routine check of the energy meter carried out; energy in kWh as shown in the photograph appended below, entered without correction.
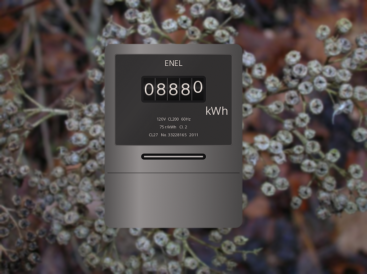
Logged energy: 8880 kWh
